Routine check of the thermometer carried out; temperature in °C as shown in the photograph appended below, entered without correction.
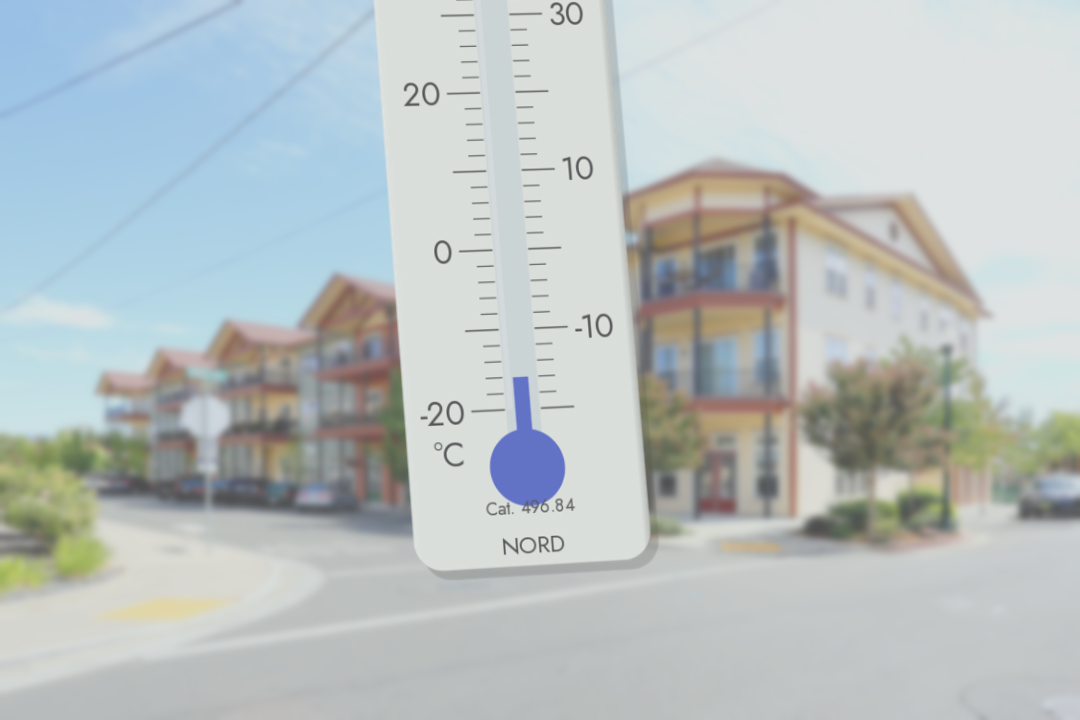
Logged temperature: -16 °C
